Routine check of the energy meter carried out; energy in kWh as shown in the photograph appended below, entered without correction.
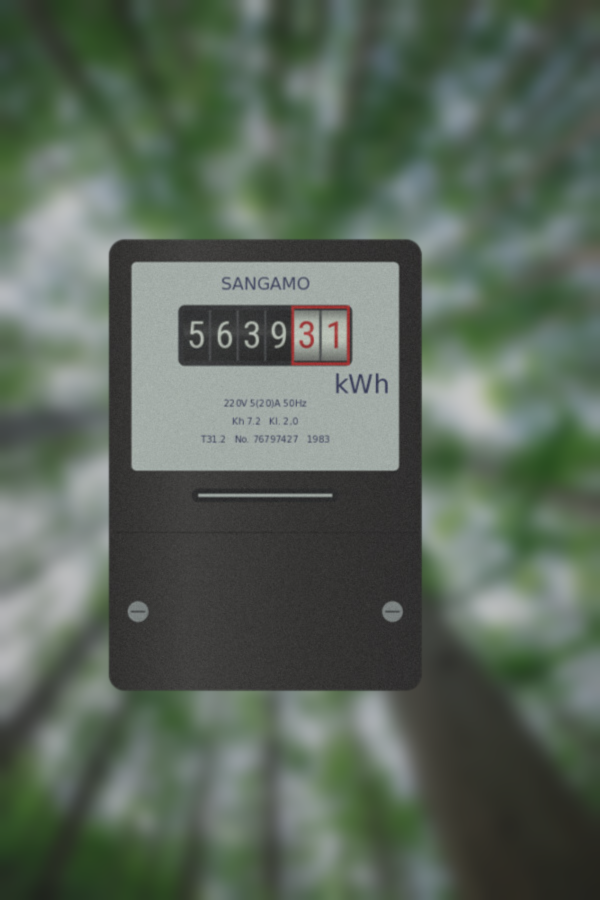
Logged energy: 5639.31 kWh
